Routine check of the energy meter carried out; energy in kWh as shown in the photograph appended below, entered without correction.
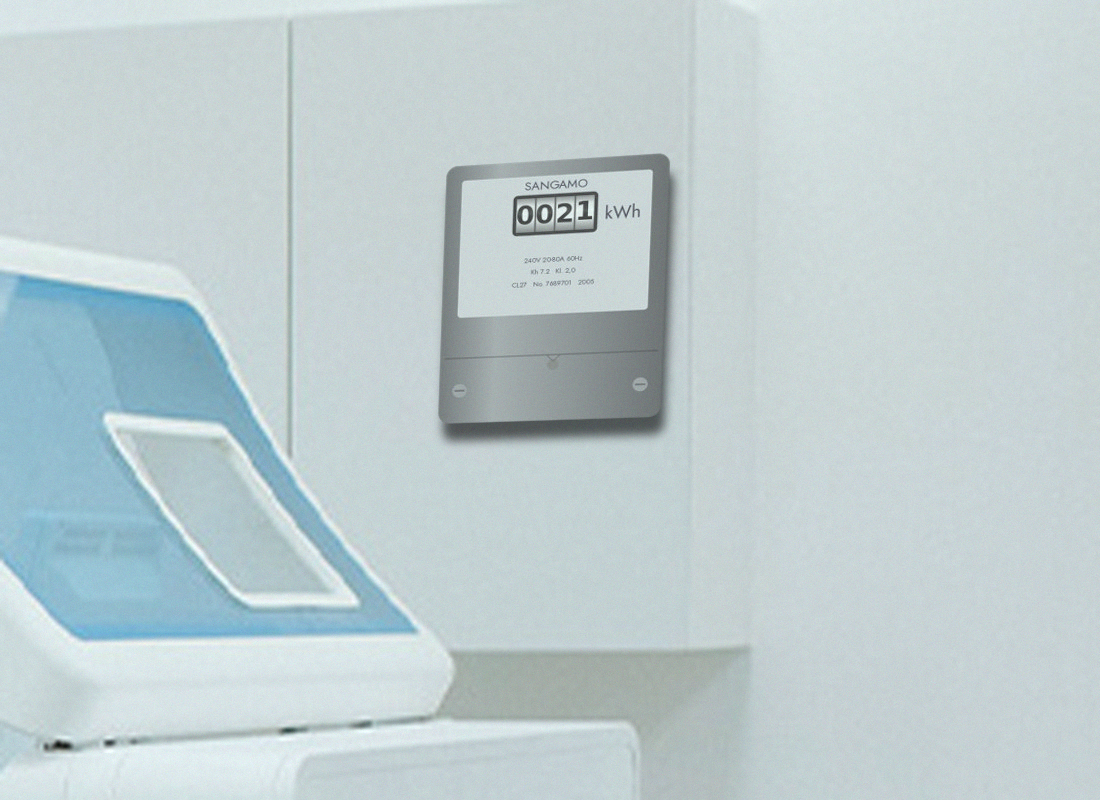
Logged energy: 21 kWh
